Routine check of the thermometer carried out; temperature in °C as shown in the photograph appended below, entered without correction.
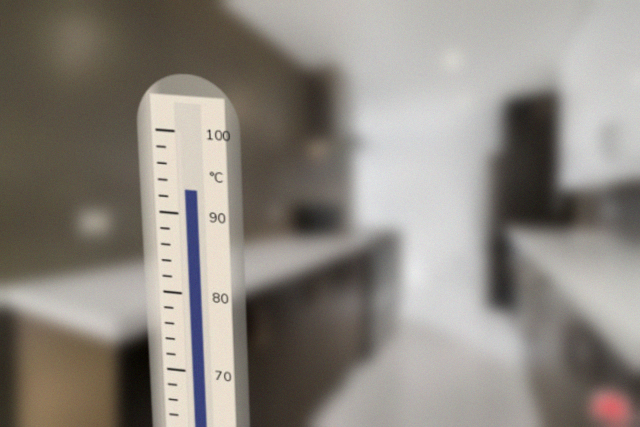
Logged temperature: 93 °C
